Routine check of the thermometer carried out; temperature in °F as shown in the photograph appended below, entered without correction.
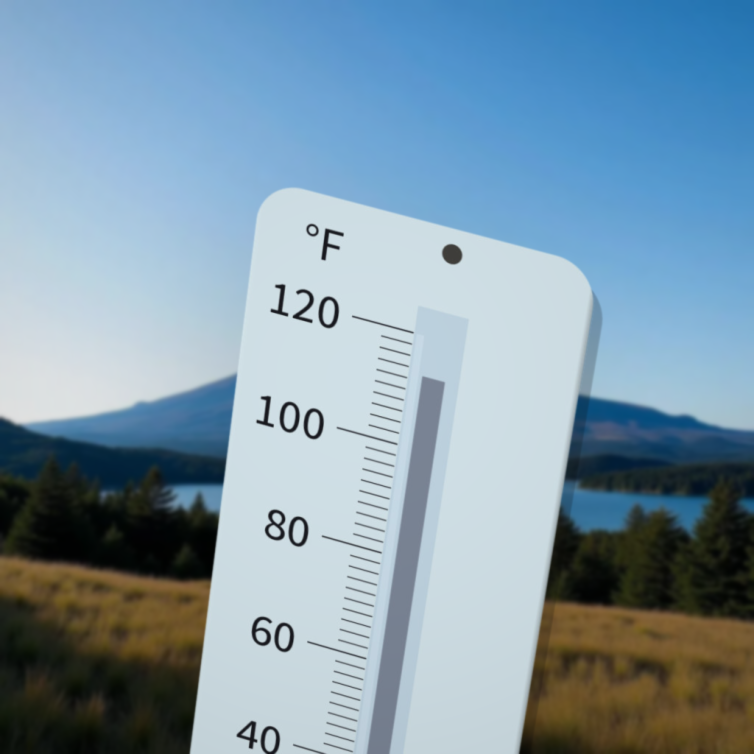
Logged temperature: 113 °F
